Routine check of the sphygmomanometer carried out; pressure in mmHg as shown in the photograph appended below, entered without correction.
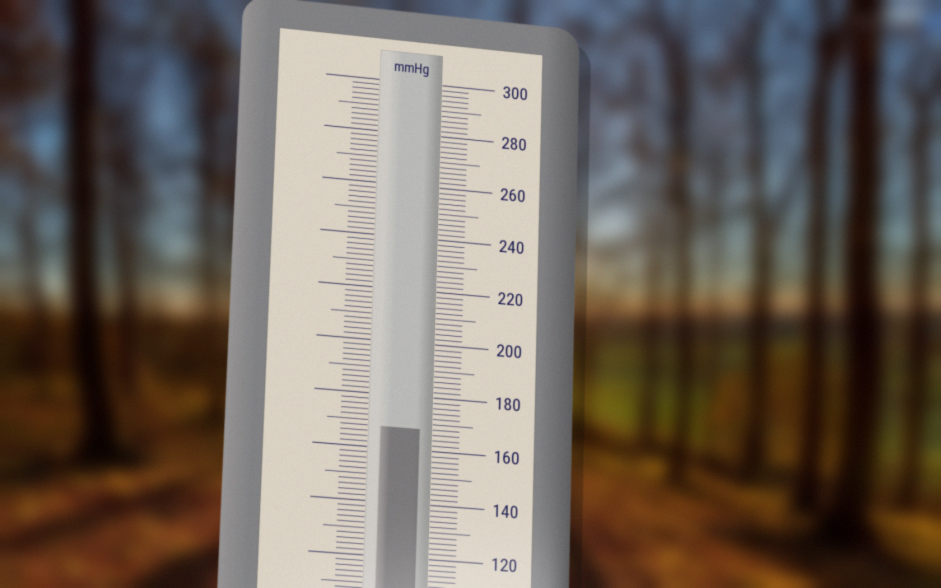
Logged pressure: 168 mmHg
